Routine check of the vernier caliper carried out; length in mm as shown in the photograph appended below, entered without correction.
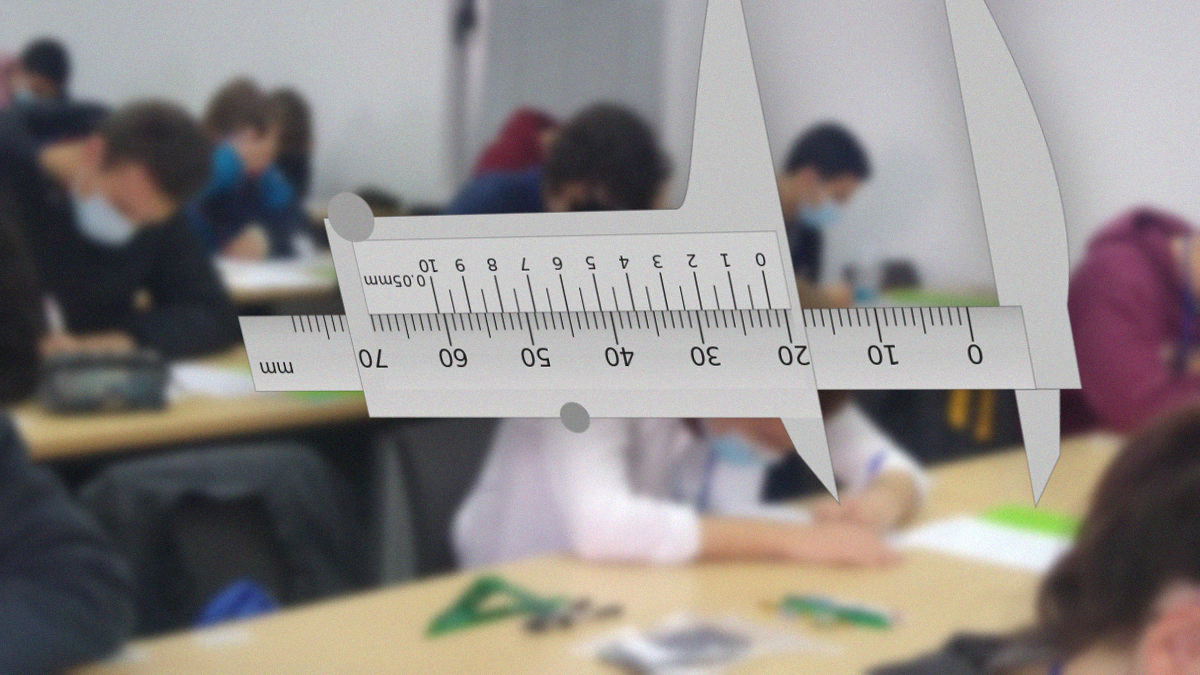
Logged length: 21.6 mm
